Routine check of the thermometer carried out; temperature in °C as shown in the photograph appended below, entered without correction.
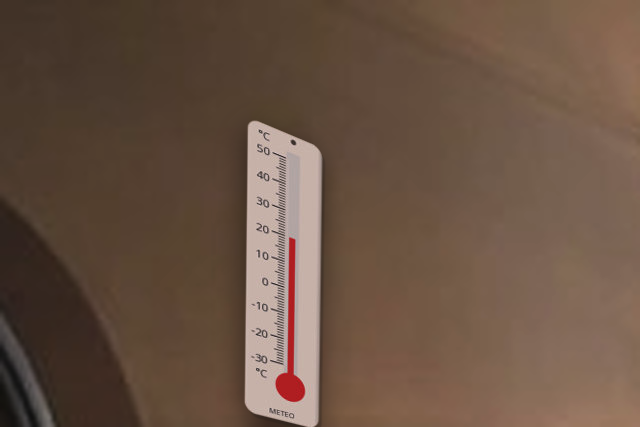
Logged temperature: 20 °C
